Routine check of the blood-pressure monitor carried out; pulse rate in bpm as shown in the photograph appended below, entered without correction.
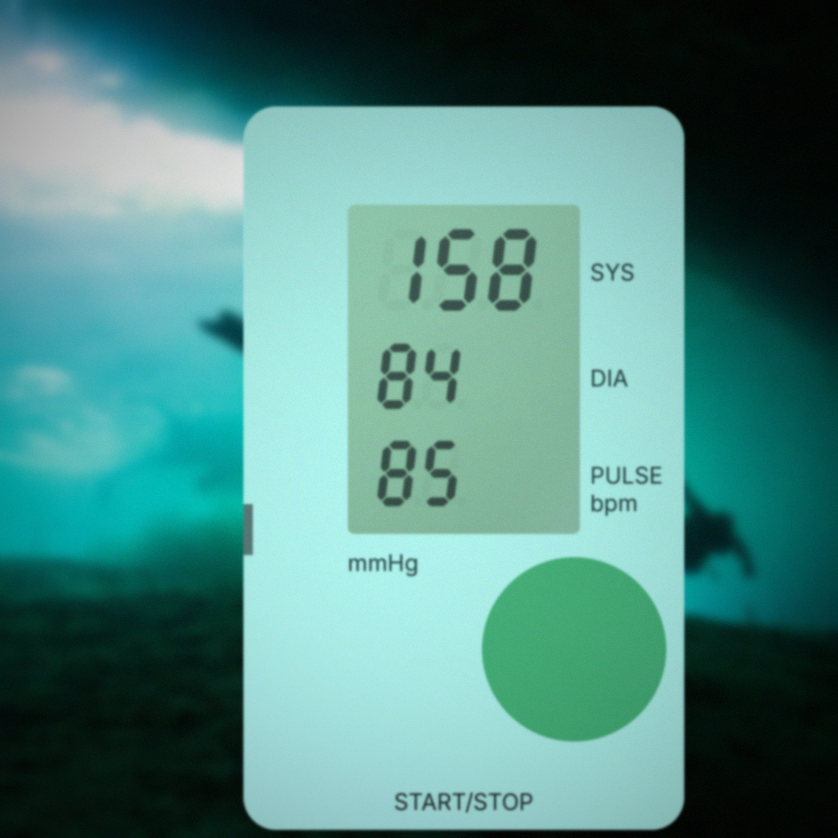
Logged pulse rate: 85 bpm
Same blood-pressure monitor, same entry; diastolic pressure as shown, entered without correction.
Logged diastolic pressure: 84 mmHg
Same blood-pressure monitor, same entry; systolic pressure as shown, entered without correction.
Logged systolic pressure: 158 mmHg
